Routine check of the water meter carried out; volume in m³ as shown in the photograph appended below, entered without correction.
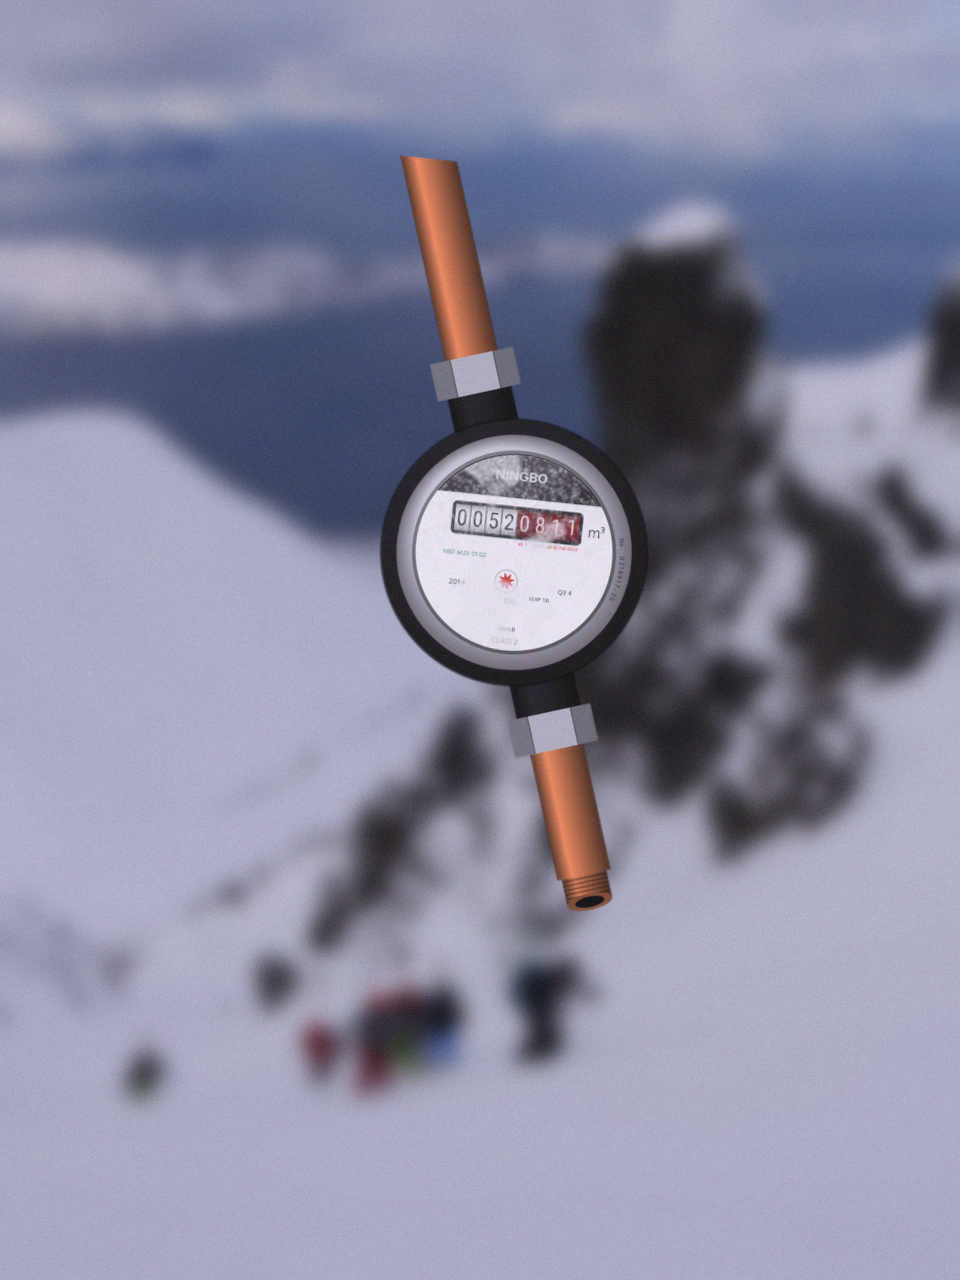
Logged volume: 52.0811 m³
